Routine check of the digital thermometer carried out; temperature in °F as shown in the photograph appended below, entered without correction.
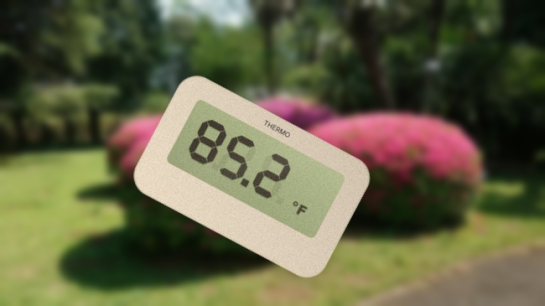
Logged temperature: 85.2 °F
